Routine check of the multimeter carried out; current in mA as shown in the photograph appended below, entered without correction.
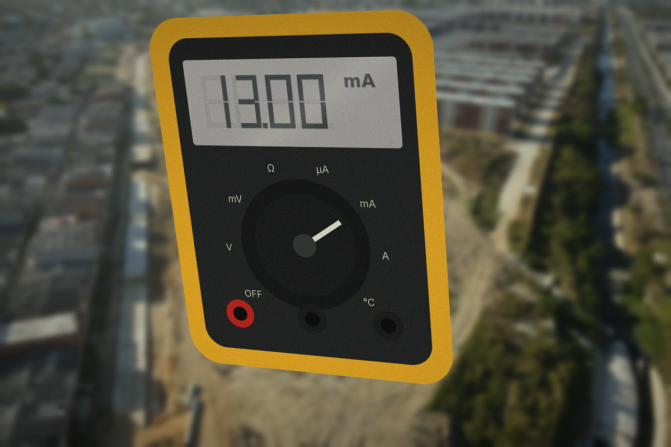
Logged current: 13.00 mA
